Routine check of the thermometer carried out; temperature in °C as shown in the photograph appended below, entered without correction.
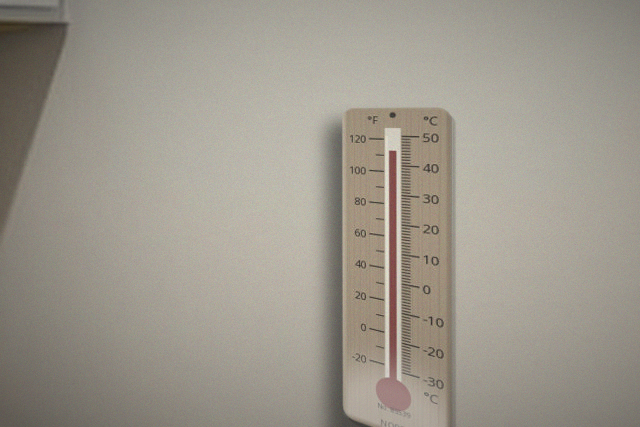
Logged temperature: 45 °C
